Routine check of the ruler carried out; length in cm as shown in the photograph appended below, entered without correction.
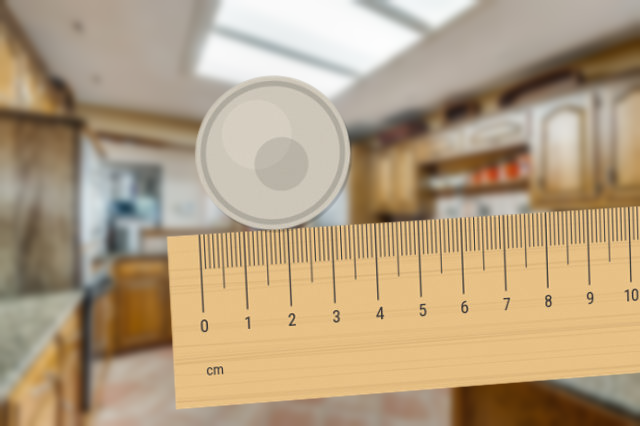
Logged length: 3.5 cm
